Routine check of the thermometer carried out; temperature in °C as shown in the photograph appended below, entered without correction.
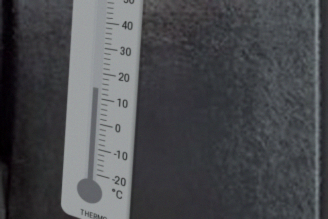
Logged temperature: 14 °C
